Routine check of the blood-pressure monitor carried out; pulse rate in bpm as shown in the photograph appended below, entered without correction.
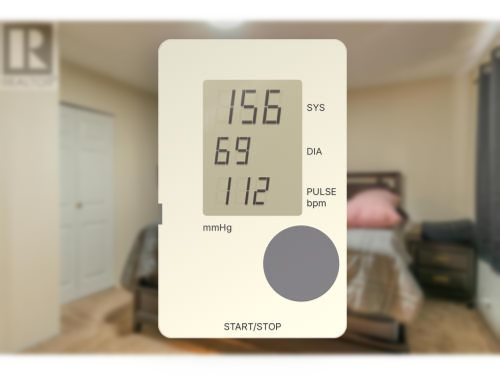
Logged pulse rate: 112 bpm
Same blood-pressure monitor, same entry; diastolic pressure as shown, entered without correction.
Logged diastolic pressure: 69 mmHg
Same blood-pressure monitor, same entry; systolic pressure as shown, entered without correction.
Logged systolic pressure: 156 mmHg
